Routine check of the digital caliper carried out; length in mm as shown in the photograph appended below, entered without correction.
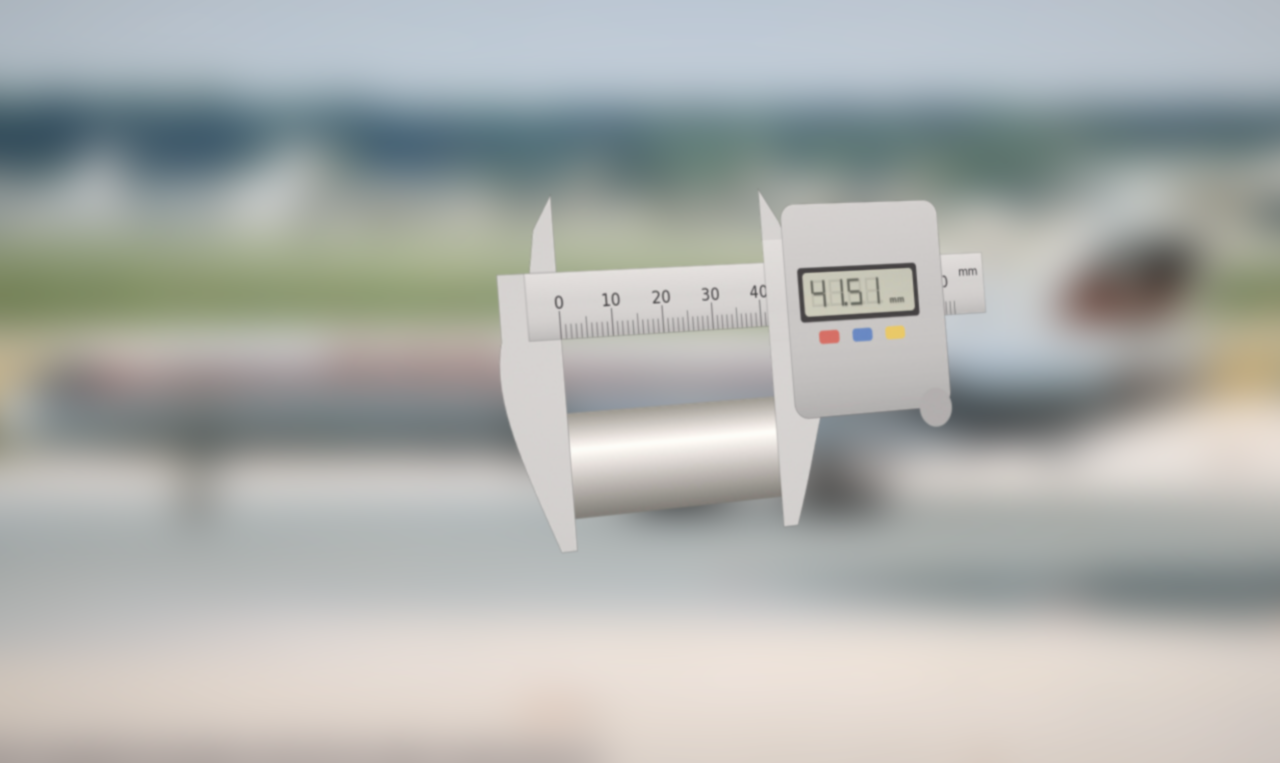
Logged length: 41.51 mm
